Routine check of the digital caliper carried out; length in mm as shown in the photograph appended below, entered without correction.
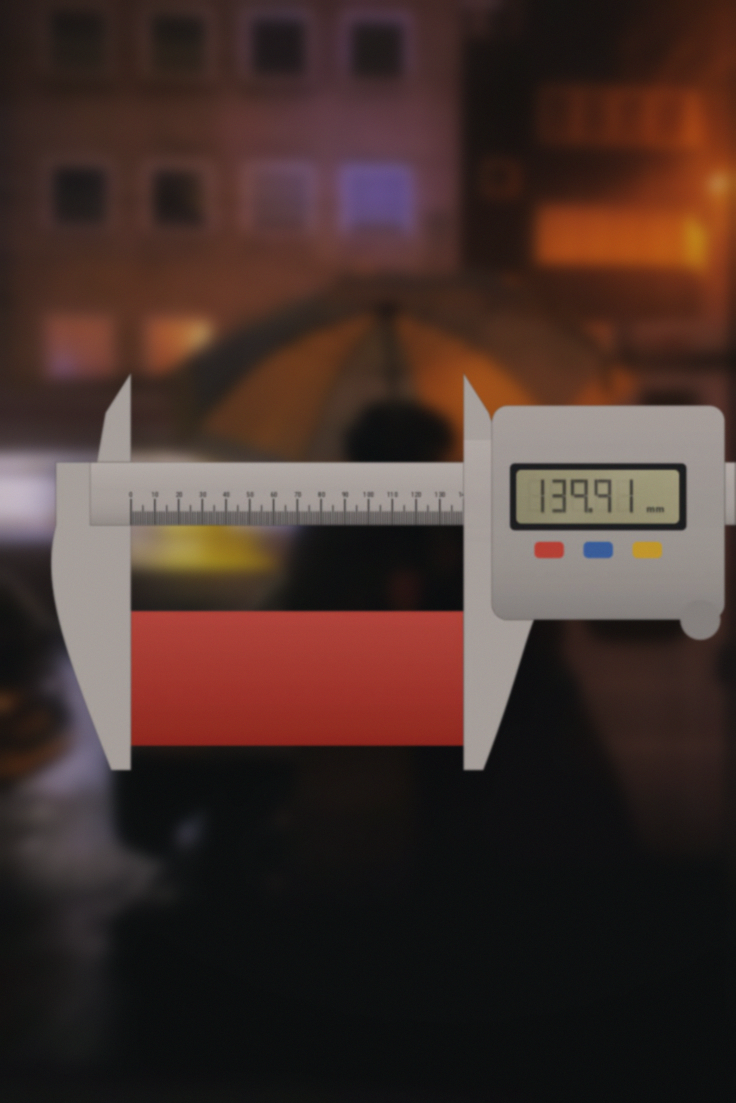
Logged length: 139.91 mm
